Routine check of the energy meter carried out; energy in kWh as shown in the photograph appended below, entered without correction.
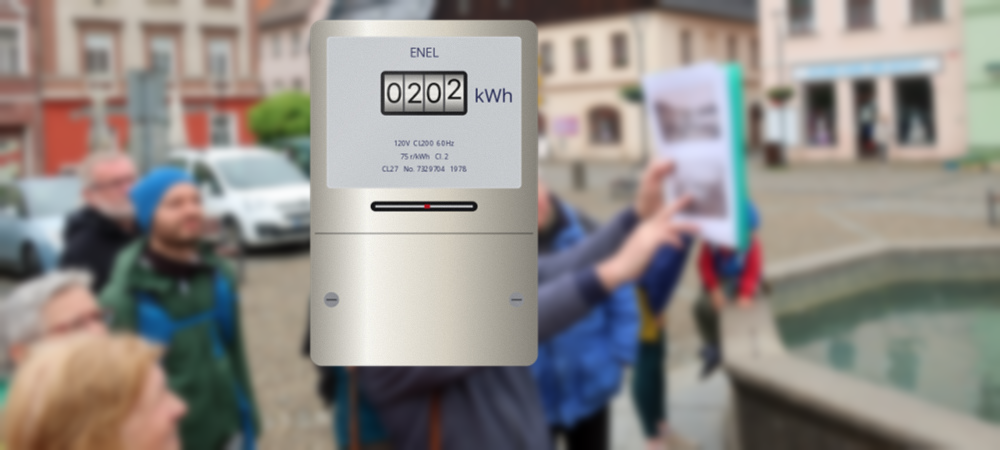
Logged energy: 202 kWh
